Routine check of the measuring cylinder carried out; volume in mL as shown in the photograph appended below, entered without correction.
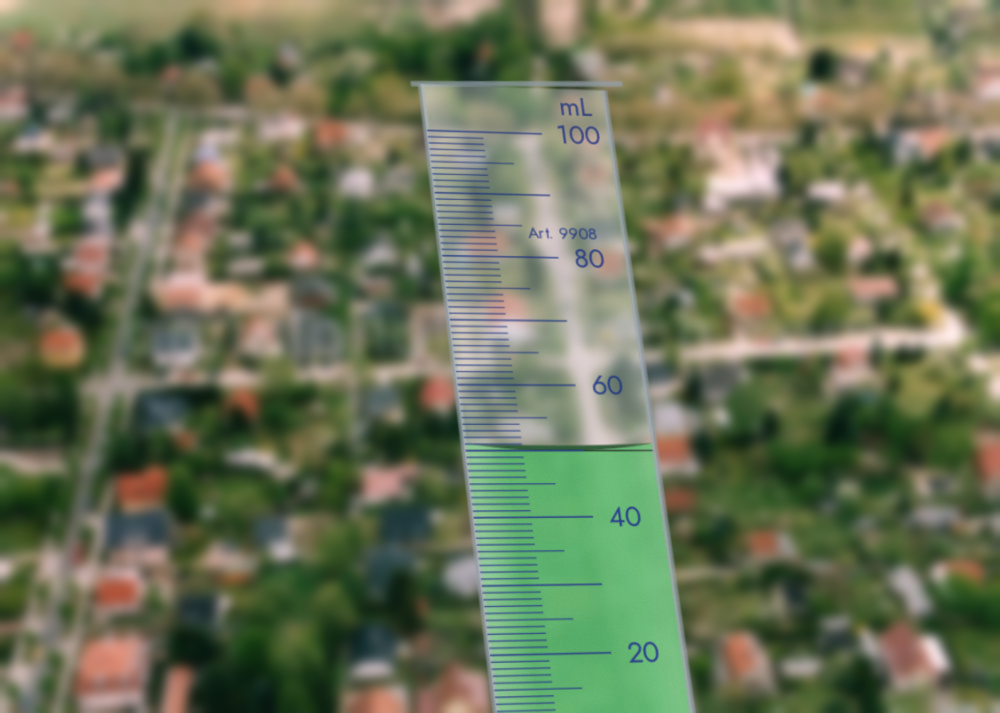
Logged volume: 50 mL
